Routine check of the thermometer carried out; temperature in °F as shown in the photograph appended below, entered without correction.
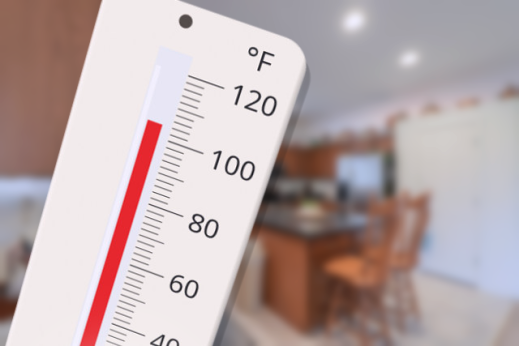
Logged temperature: 104 °F
